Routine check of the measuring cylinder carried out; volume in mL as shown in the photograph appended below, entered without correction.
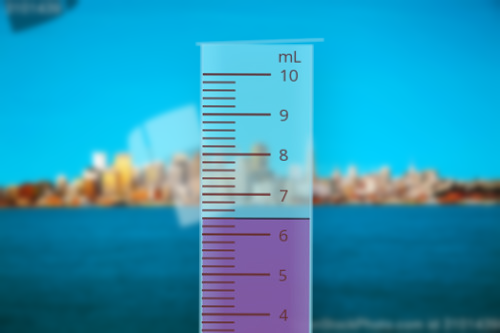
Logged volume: 6.4 mL
